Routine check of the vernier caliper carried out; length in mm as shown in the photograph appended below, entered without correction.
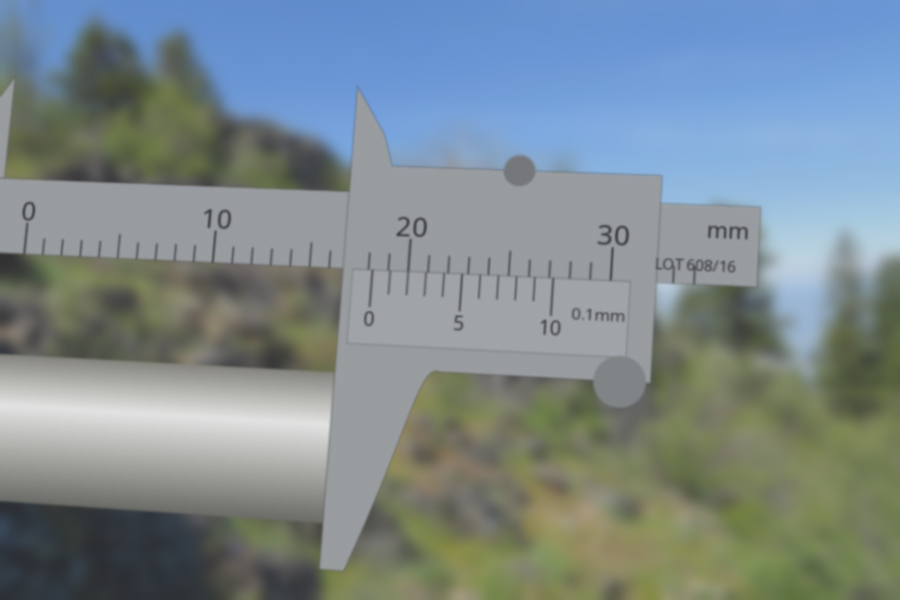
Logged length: 18.2 mm
